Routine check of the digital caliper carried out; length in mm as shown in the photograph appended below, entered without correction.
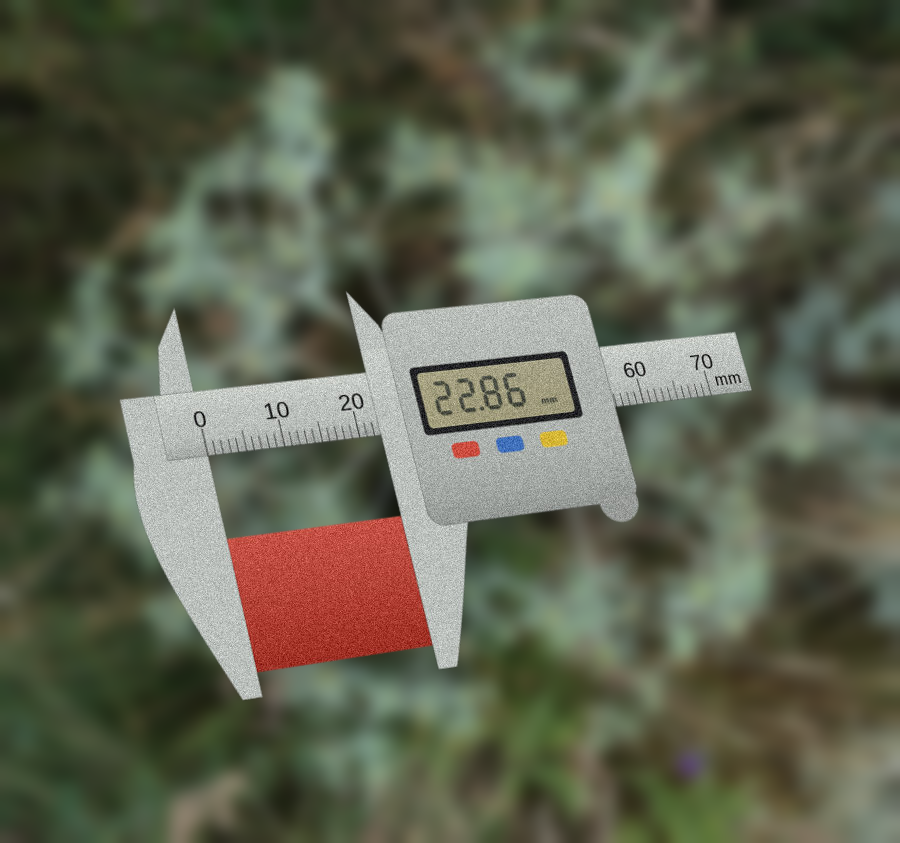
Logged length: 22.86 mm
